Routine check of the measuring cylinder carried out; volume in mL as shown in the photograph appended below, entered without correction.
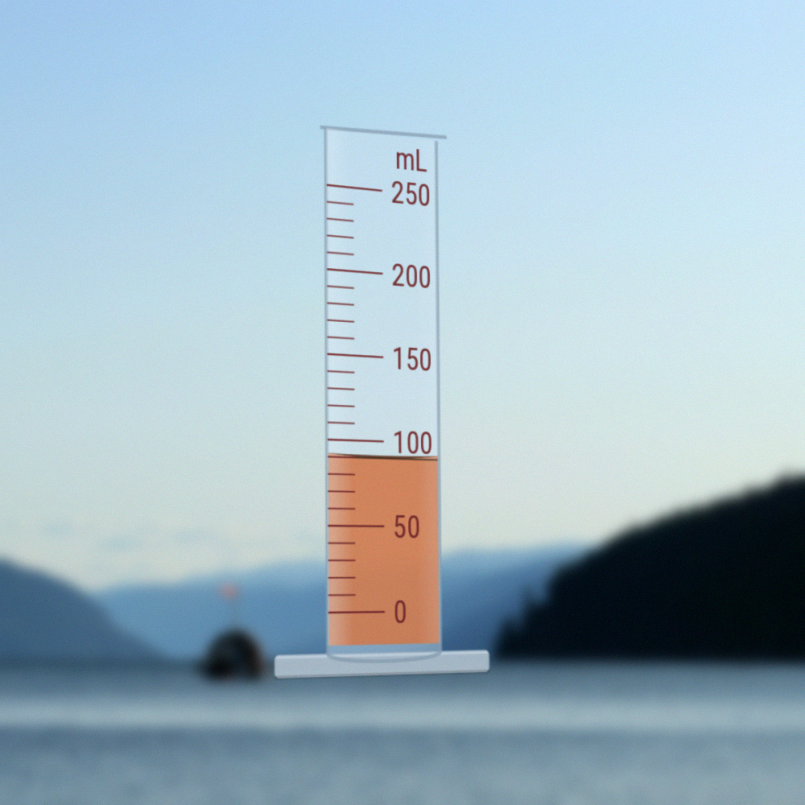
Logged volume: 90 mL
